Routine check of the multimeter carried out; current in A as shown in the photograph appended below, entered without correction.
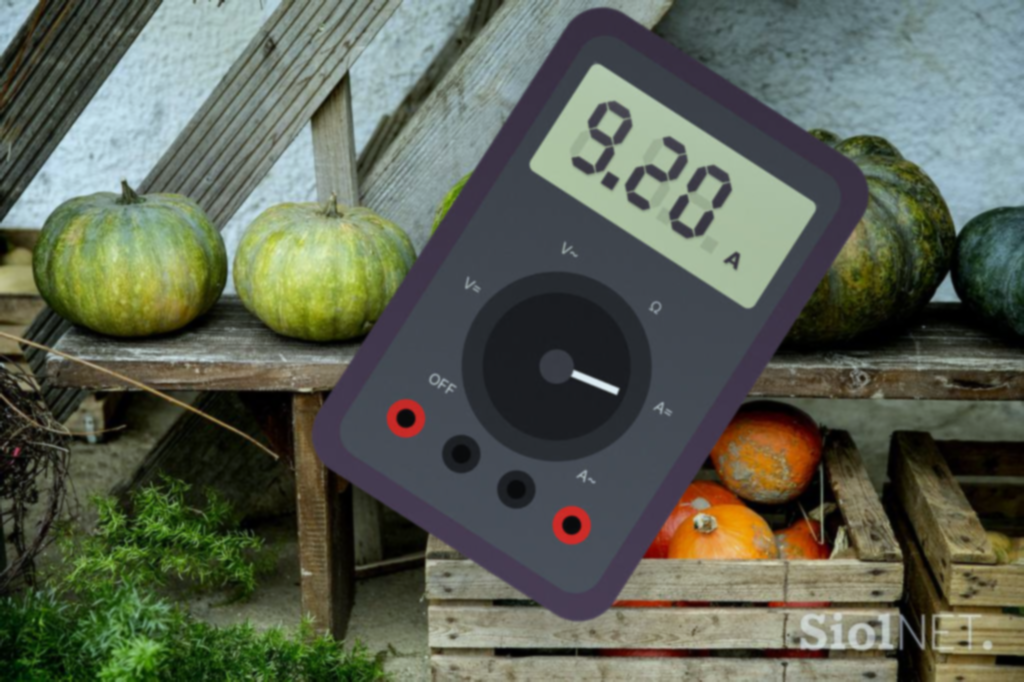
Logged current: 9.20 A
